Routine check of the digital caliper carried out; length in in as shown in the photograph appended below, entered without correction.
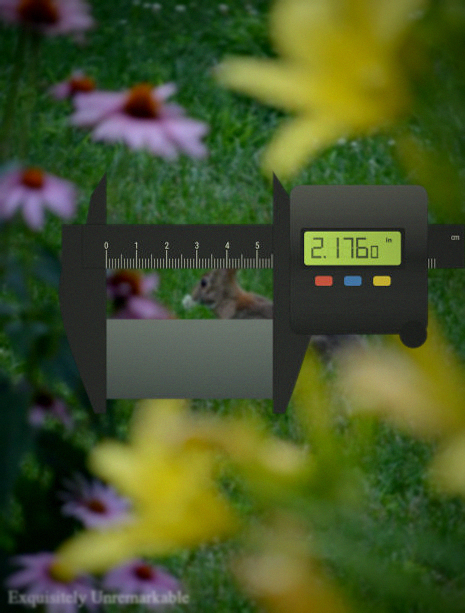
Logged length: 2.1760 in
